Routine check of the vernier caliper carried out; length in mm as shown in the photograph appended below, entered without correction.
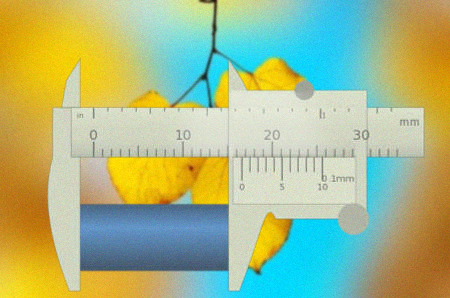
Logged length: 16.6 mm
